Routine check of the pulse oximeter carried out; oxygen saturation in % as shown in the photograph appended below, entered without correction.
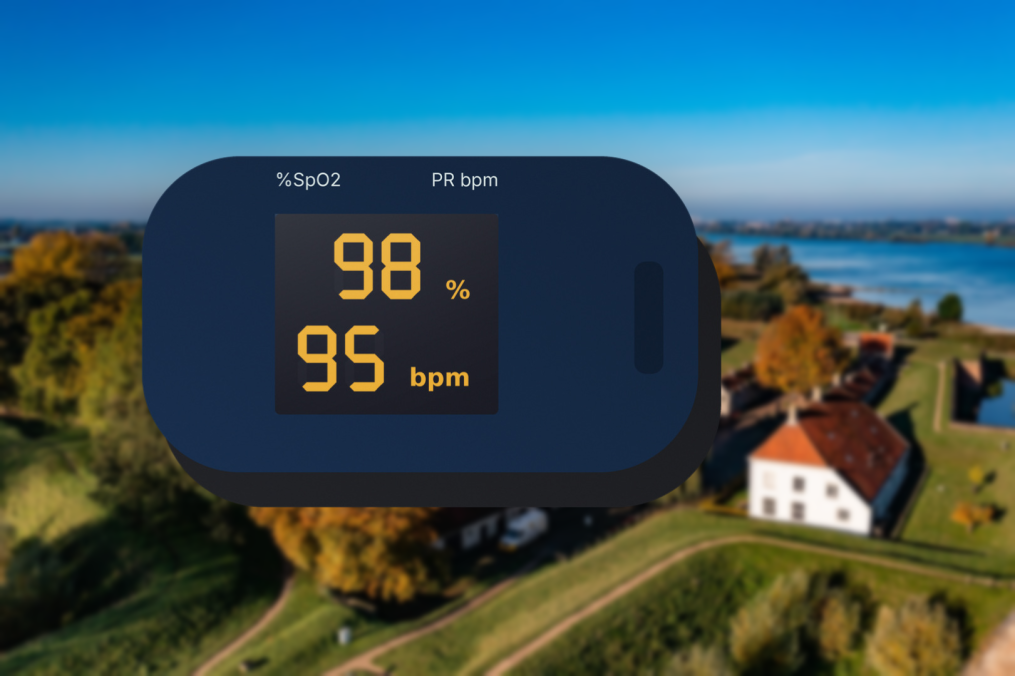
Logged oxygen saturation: 98 %
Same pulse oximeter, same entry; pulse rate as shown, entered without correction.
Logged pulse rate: 95 bpm
